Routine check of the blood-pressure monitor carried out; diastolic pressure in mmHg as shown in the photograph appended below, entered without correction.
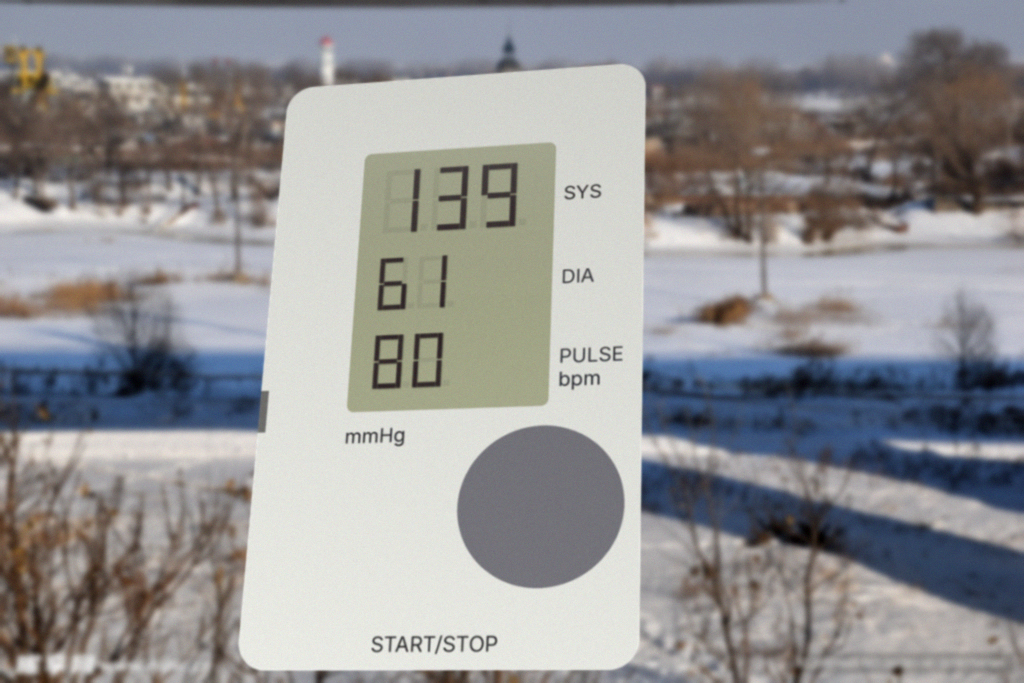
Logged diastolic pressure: 61 mmHg
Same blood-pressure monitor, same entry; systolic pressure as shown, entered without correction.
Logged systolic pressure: 139 mmHg
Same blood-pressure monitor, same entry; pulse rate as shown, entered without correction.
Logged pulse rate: 80 bpm
